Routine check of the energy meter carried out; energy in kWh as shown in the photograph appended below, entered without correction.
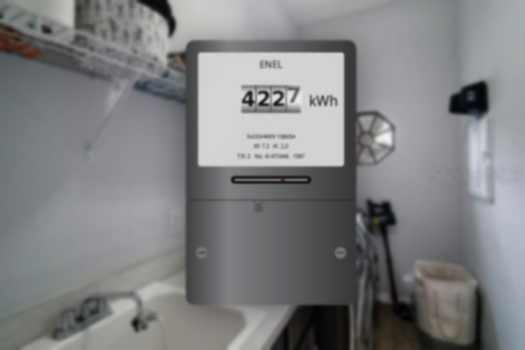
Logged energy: 4227 kWh
